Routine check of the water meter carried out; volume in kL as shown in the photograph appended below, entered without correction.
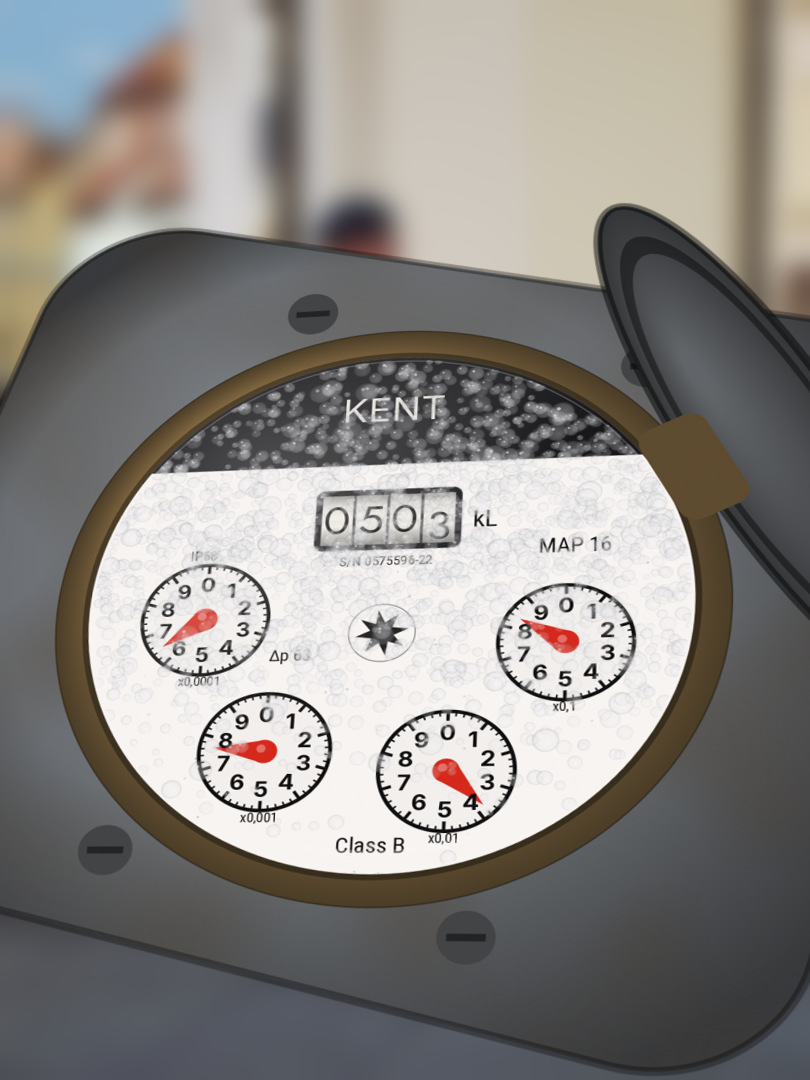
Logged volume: 502.8376 kL
